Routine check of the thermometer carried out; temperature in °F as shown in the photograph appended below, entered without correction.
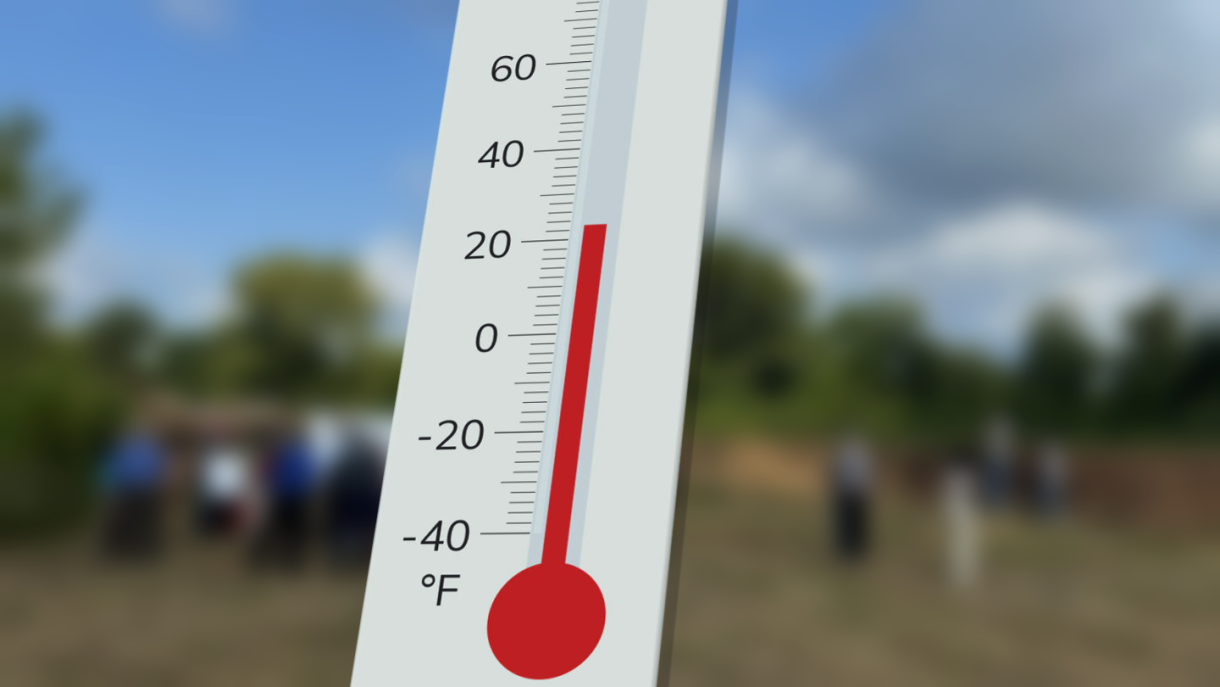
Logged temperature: 23 °F
